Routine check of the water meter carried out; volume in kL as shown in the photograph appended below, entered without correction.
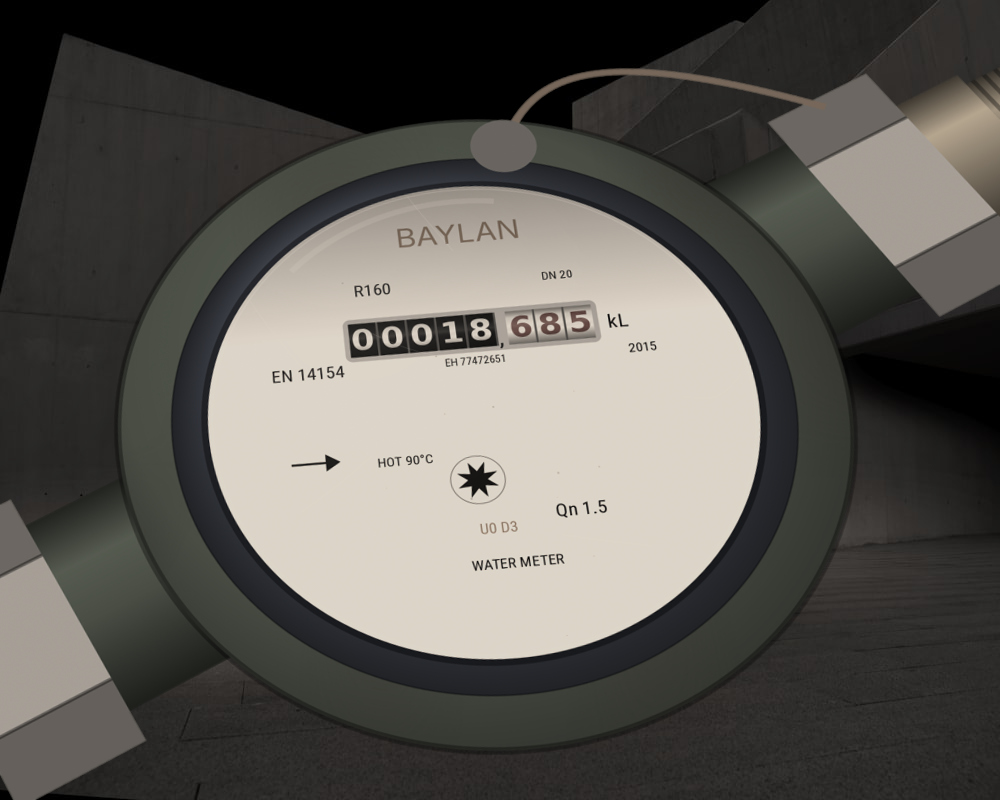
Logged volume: 18.685 kL
